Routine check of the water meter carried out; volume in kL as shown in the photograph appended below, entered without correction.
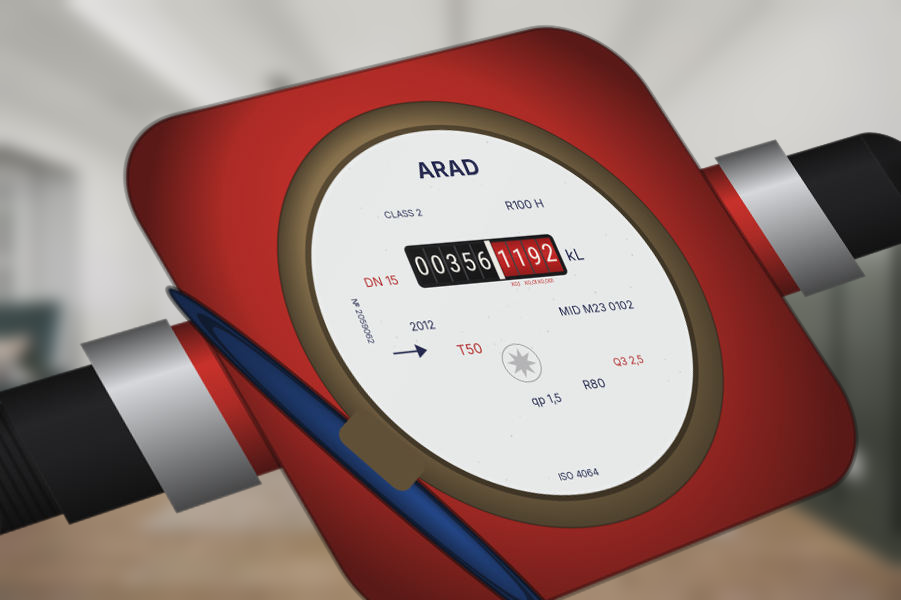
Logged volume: 356.1192 kL
